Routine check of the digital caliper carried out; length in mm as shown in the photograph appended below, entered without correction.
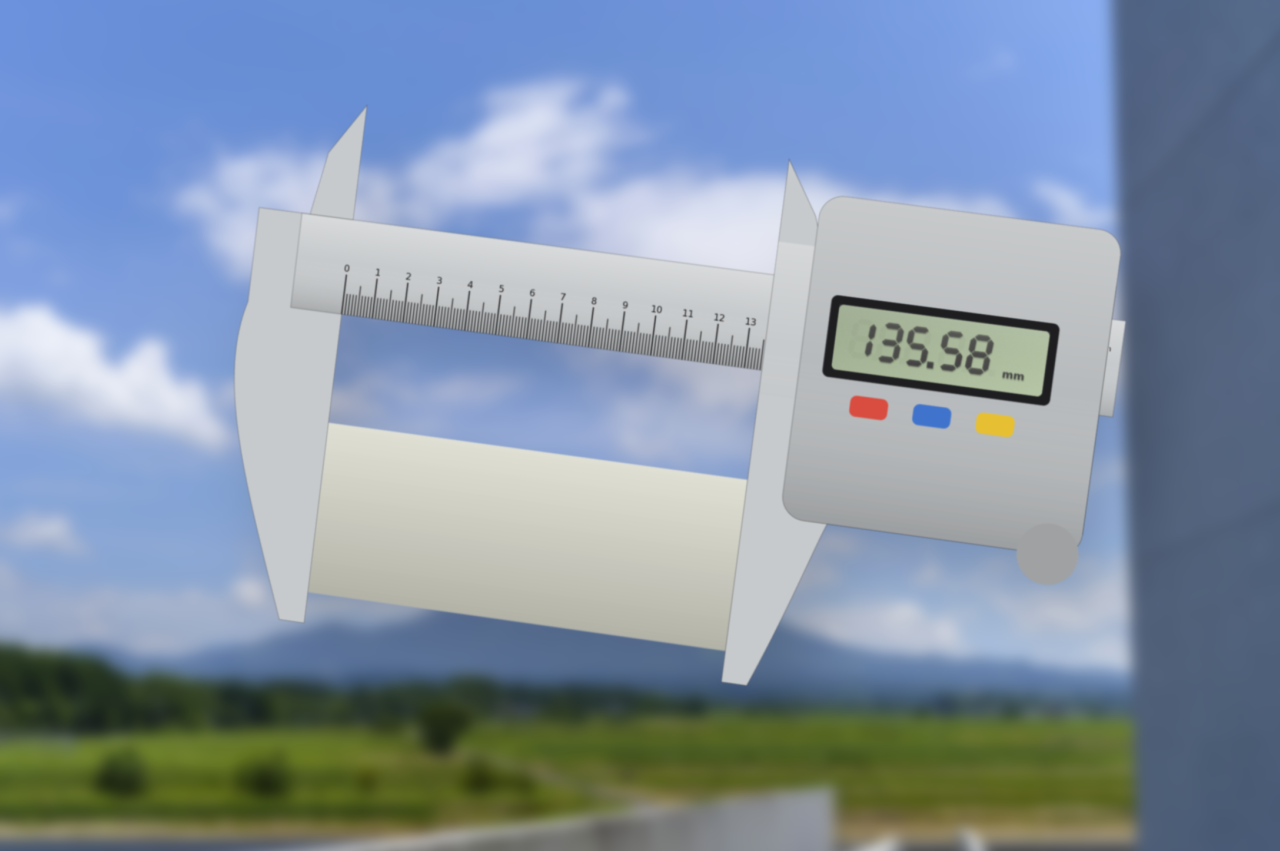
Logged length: 135.58 mm
